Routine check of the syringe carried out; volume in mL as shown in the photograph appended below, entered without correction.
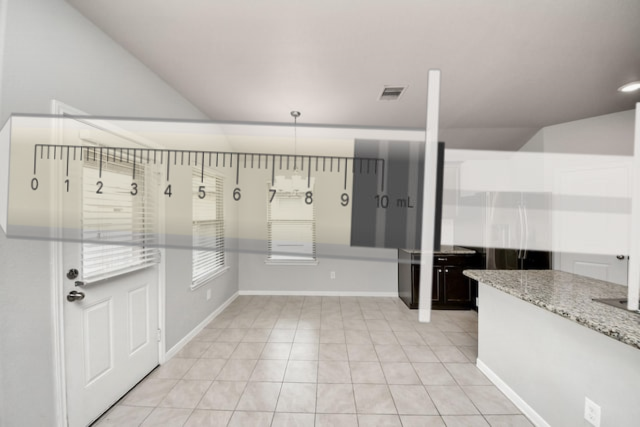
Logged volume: 9.2 mL
